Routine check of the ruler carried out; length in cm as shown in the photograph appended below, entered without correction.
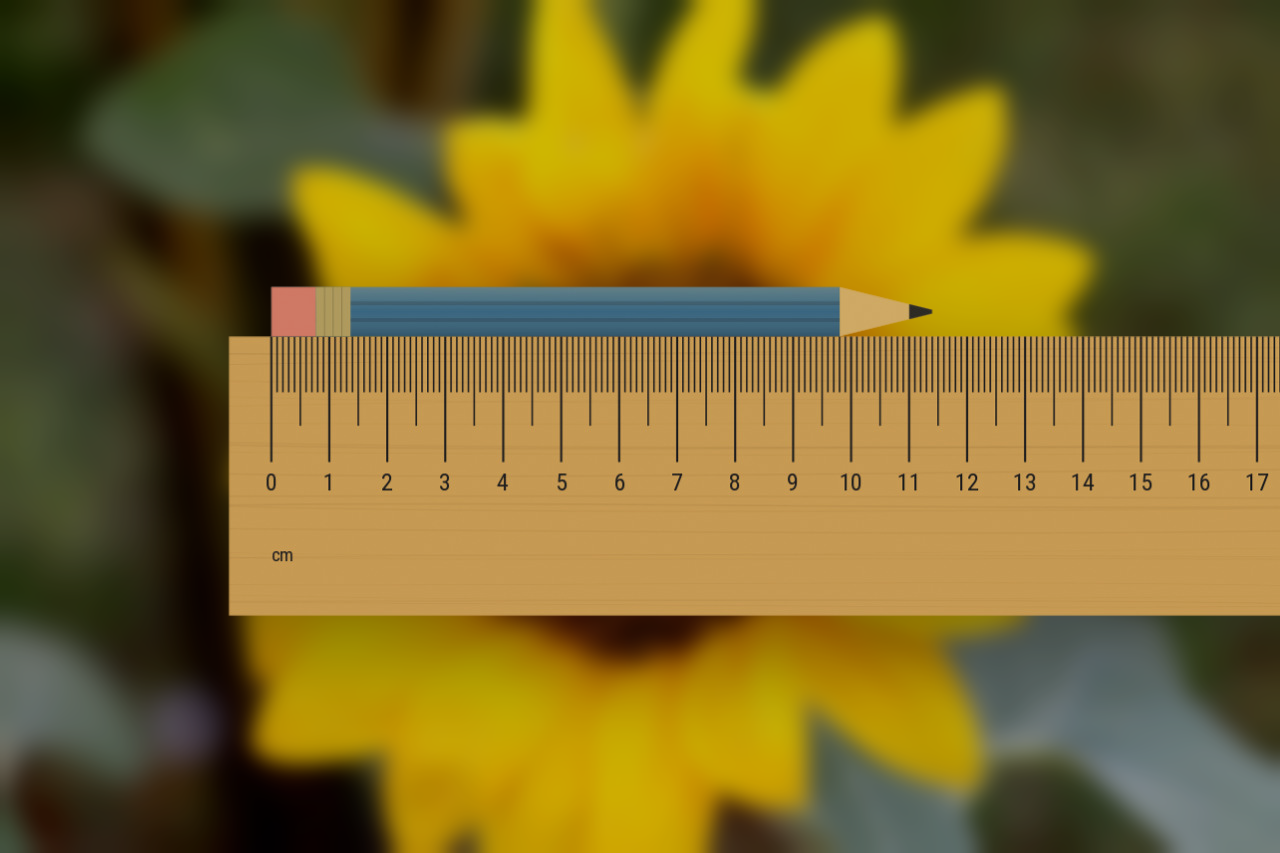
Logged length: 11.4 cm
